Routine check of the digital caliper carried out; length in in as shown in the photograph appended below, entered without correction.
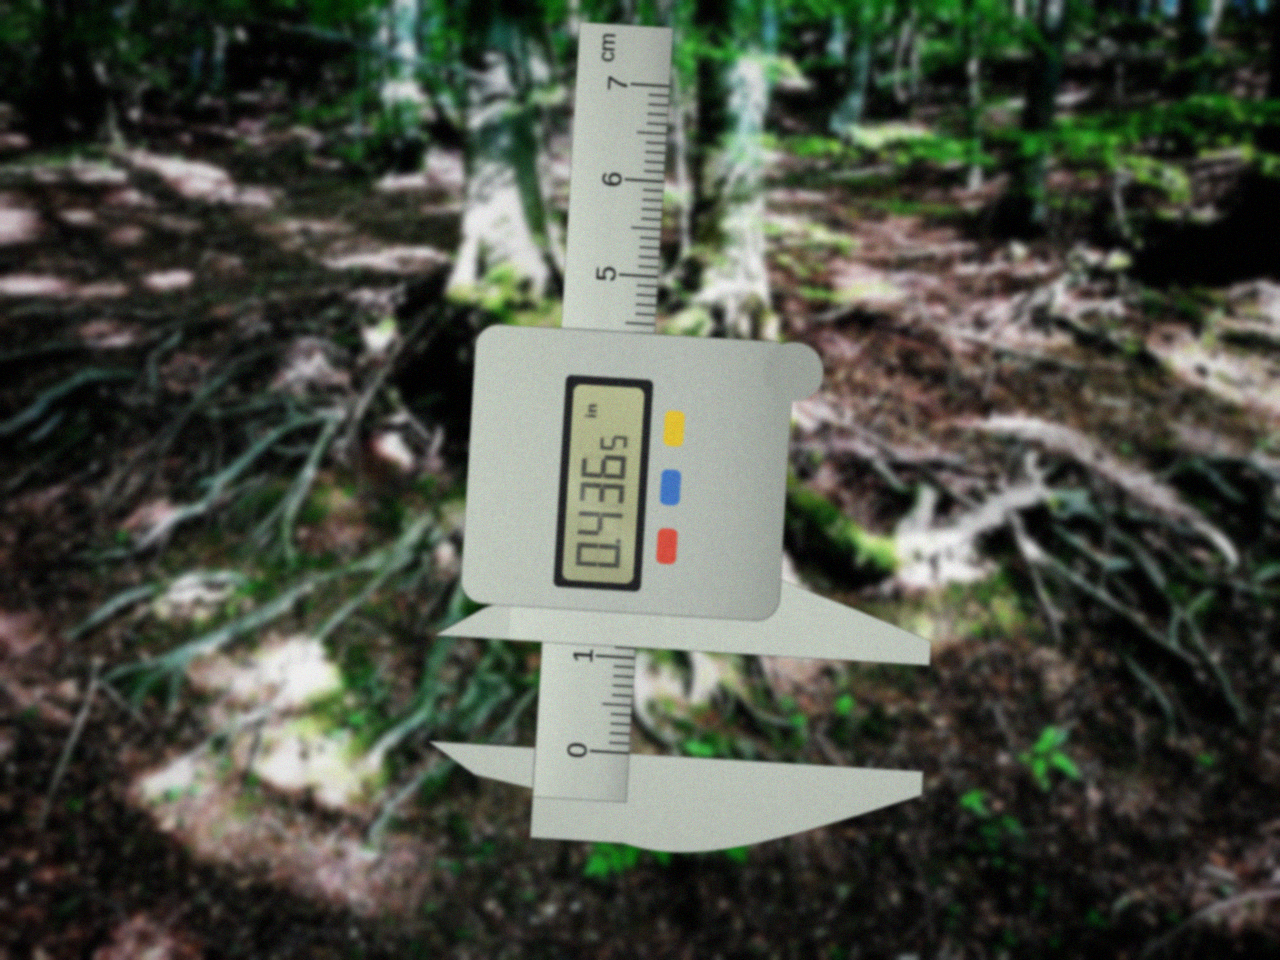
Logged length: 0.4365 in
